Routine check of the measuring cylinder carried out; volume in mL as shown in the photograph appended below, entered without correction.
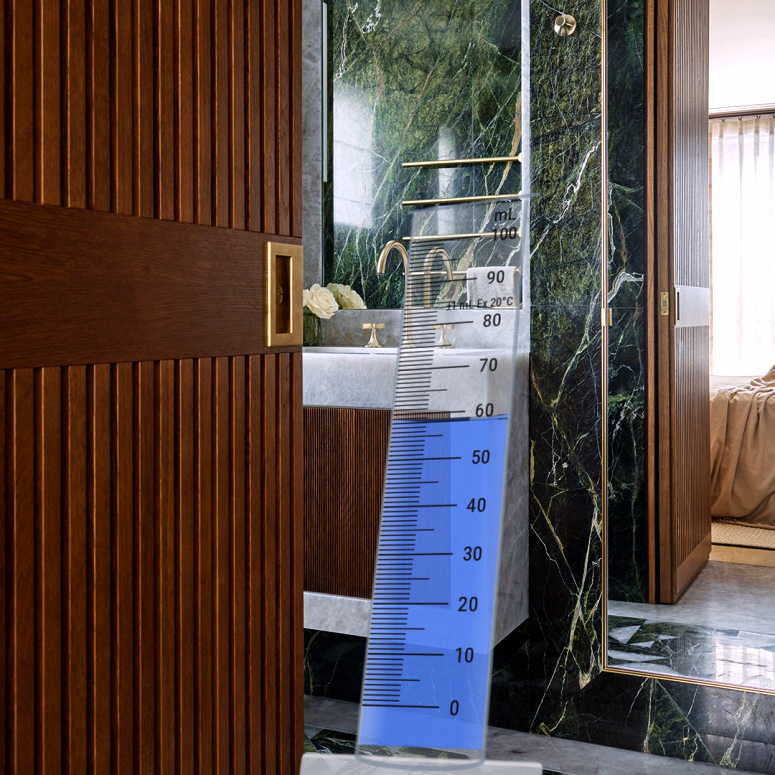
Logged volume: 58 mL
